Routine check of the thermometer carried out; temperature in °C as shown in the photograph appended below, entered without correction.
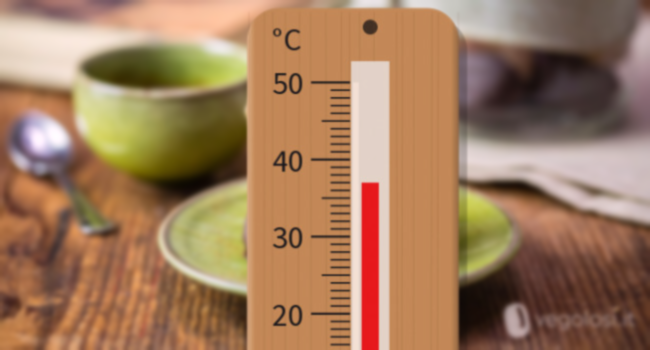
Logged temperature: 37 °C
